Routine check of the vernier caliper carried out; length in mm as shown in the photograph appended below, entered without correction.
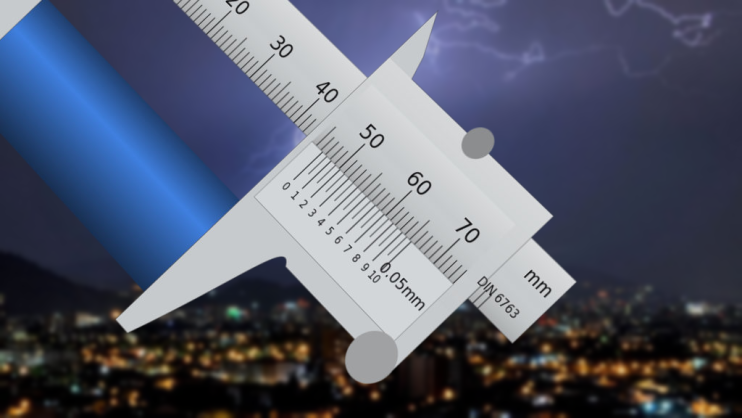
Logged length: 46.4 mm
